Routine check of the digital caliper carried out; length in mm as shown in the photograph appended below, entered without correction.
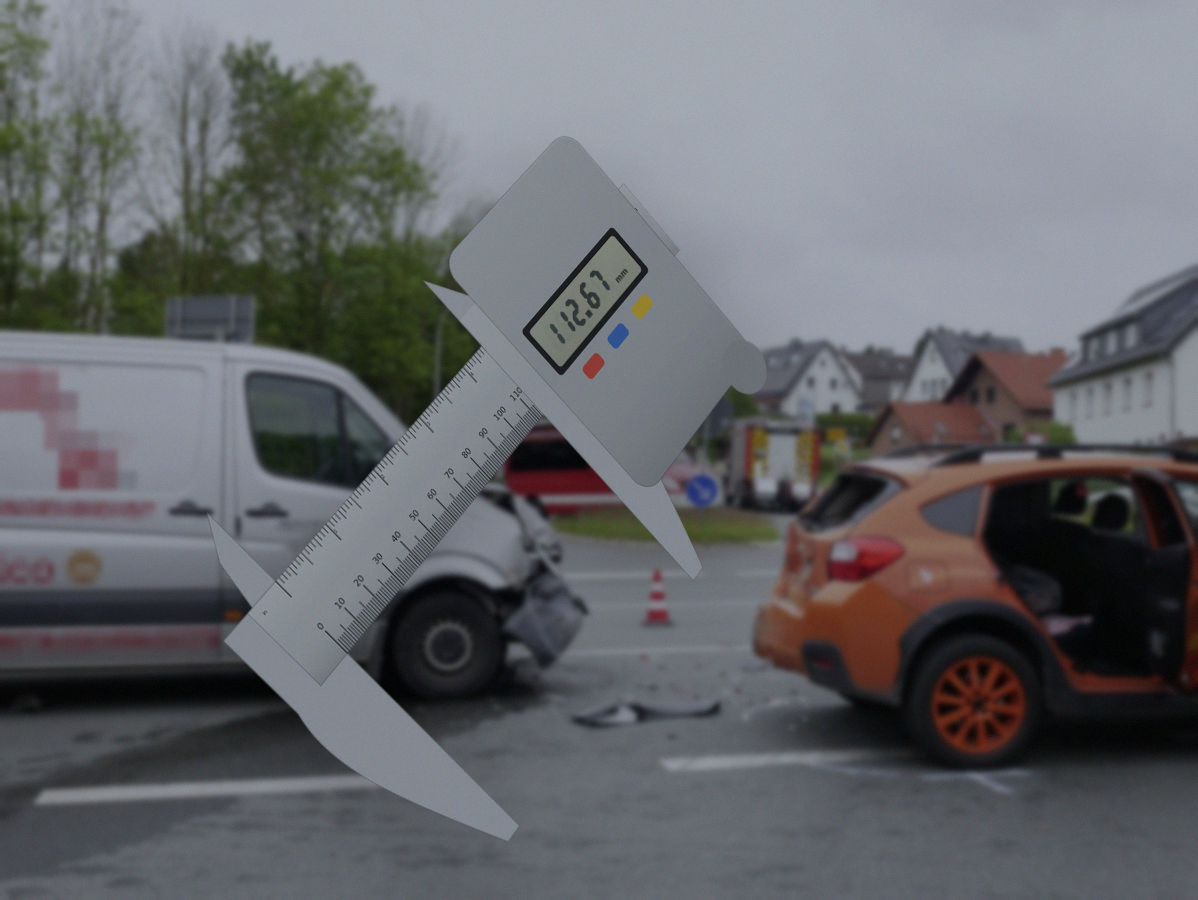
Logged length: 112.67 mm
